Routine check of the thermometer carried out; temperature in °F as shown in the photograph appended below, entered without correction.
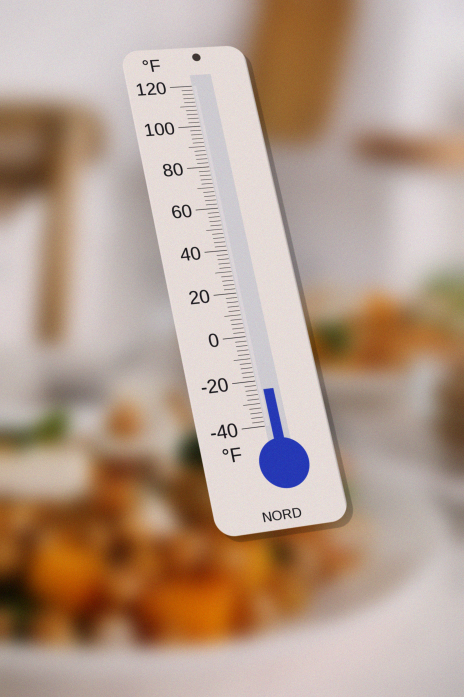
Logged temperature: -24 °F
